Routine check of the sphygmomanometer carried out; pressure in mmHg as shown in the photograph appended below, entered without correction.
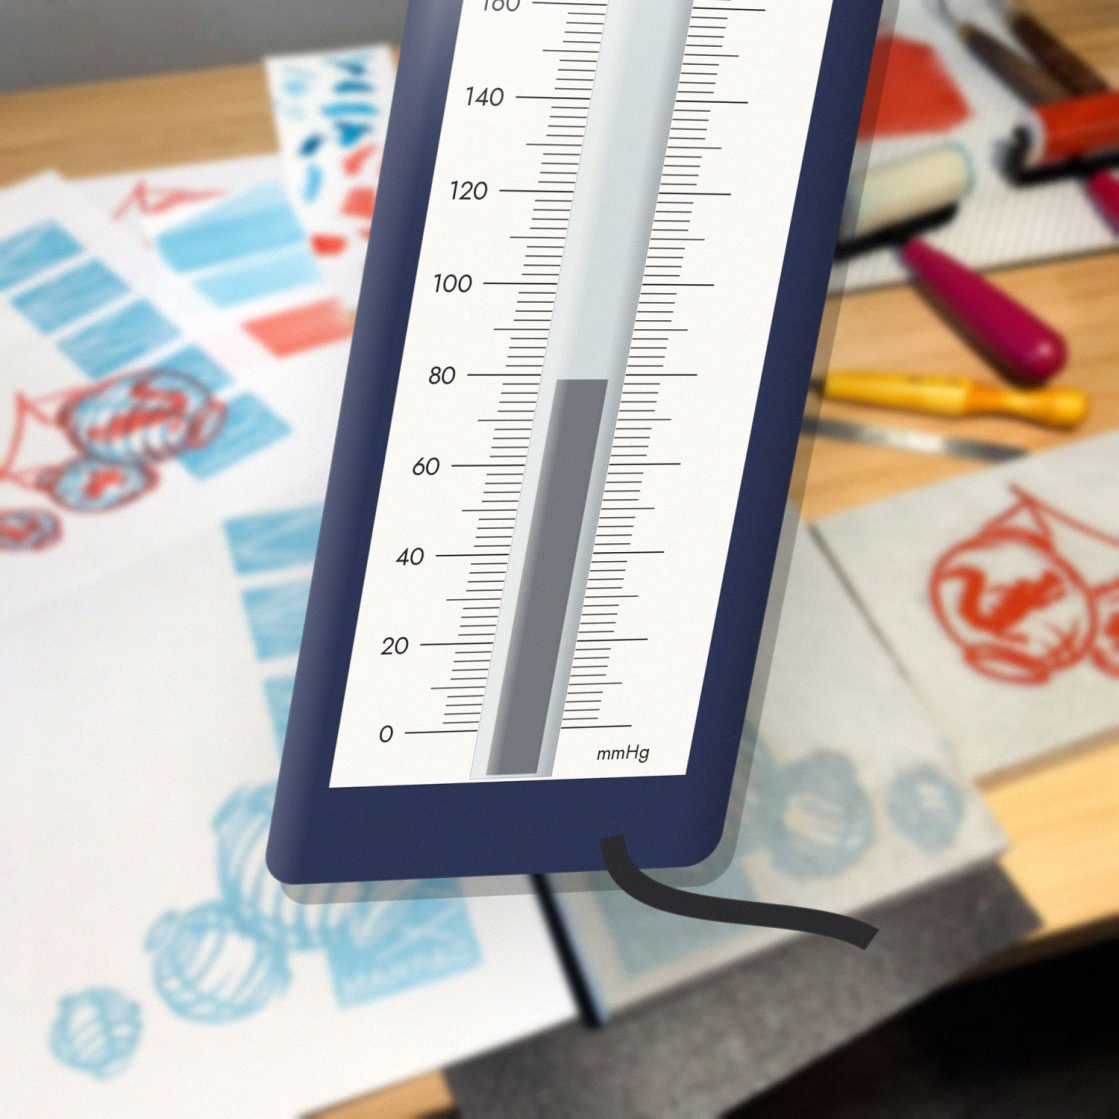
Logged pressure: 79 mmHg
